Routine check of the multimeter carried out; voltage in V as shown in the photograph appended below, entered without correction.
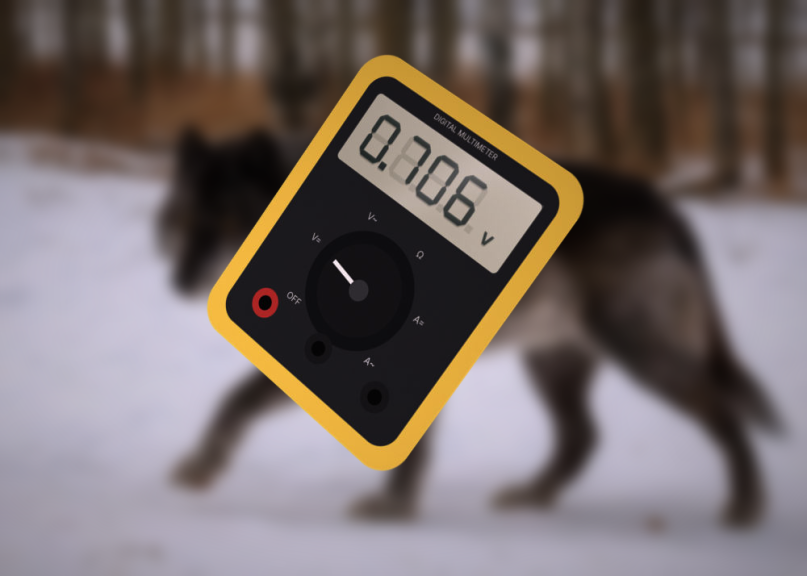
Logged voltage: 0.706 V
